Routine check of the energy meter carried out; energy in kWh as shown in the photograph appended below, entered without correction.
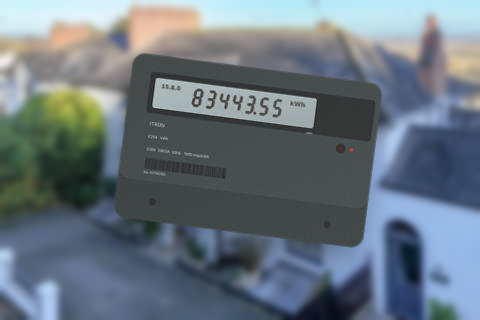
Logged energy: 83443.55 kWh
